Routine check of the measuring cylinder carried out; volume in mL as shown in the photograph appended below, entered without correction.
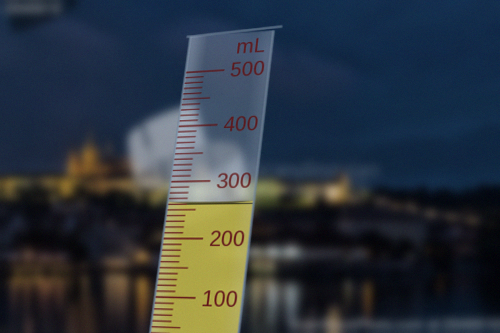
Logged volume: 260 mL
